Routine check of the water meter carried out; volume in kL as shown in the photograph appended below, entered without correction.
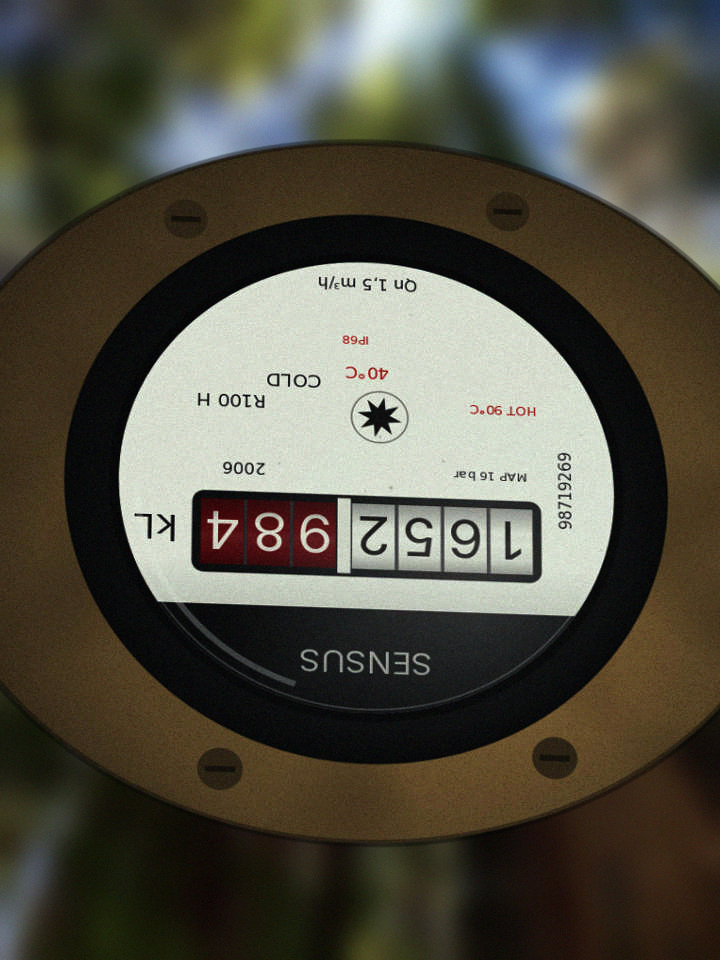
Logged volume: 1652.984 kL
